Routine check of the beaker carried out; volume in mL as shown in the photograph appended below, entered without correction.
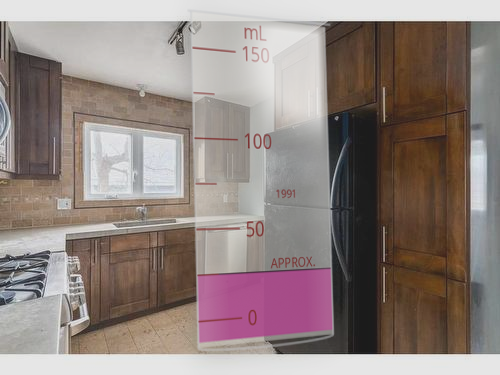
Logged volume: 25 mL
